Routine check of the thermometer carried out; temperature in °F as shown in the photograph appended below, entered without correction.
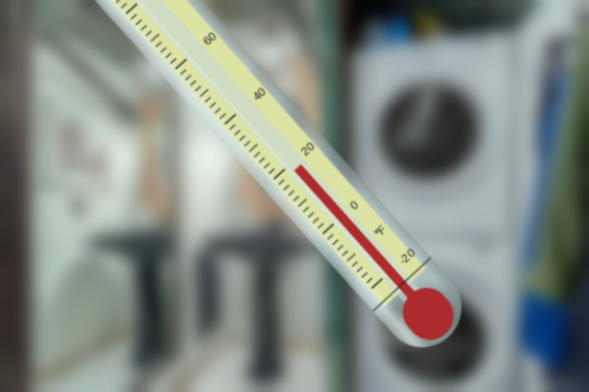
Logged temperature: 18 °F
